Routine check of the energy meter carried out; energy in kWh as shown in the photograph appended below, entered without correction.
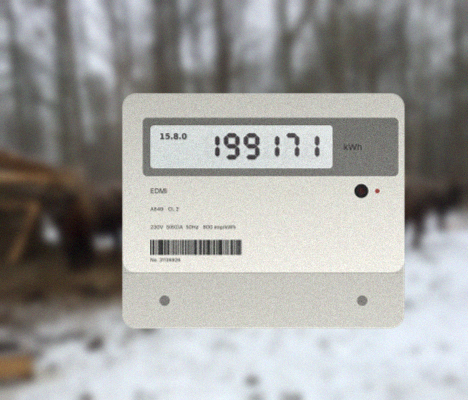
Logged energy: 199171 kWh
